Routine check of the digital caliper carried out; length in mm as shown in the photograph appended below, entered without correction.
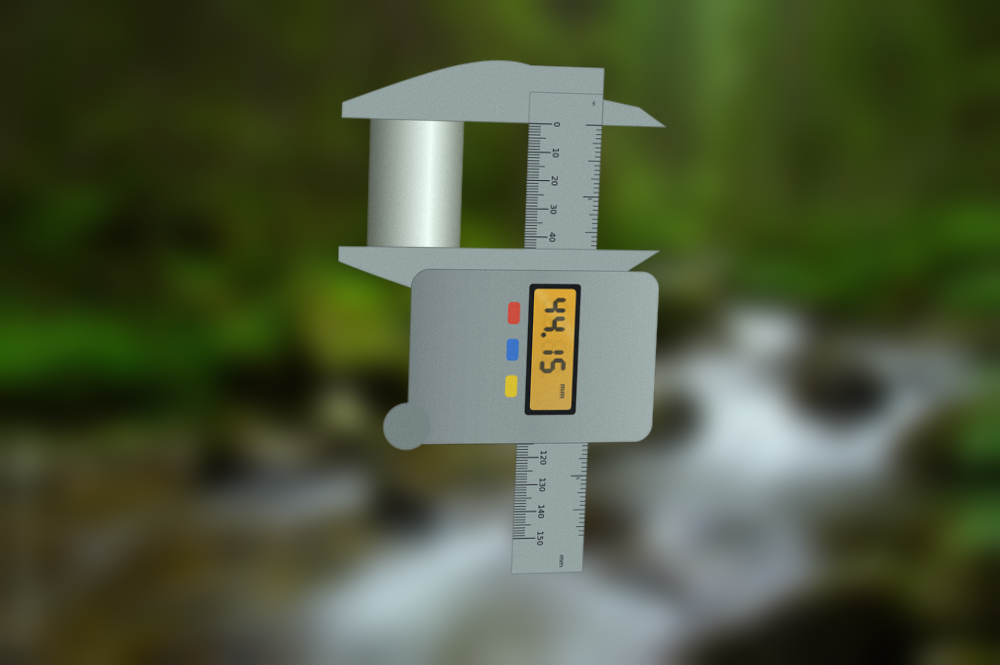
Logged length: 44.15 mm
